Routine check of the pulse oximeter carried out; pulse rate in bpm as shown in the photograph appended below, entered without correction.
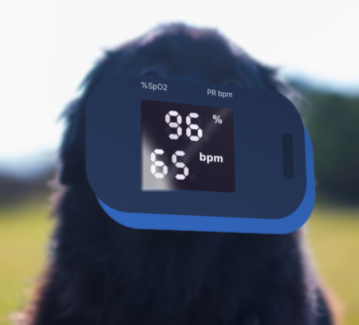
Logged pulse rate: 65 bpm
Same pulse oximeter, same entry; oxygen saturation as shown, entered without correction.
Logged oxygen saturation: 96 %
